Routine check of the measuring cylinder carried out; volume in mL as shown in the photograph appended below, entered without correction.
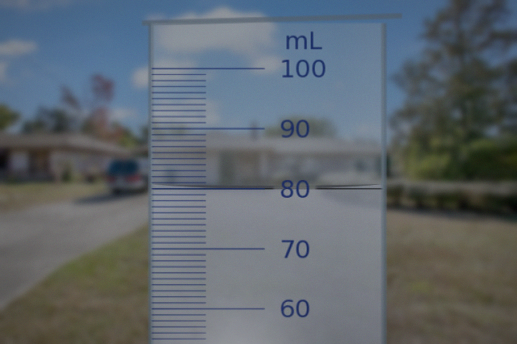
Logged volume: 80 mL
